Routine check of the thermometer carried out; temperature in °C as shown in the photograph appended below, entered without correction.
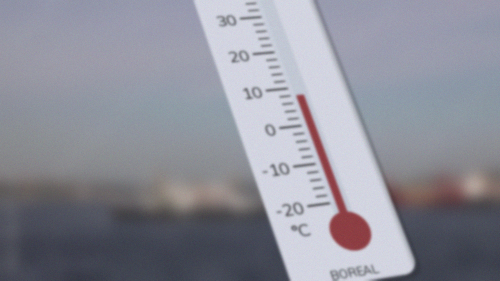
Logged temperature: 8 °C
